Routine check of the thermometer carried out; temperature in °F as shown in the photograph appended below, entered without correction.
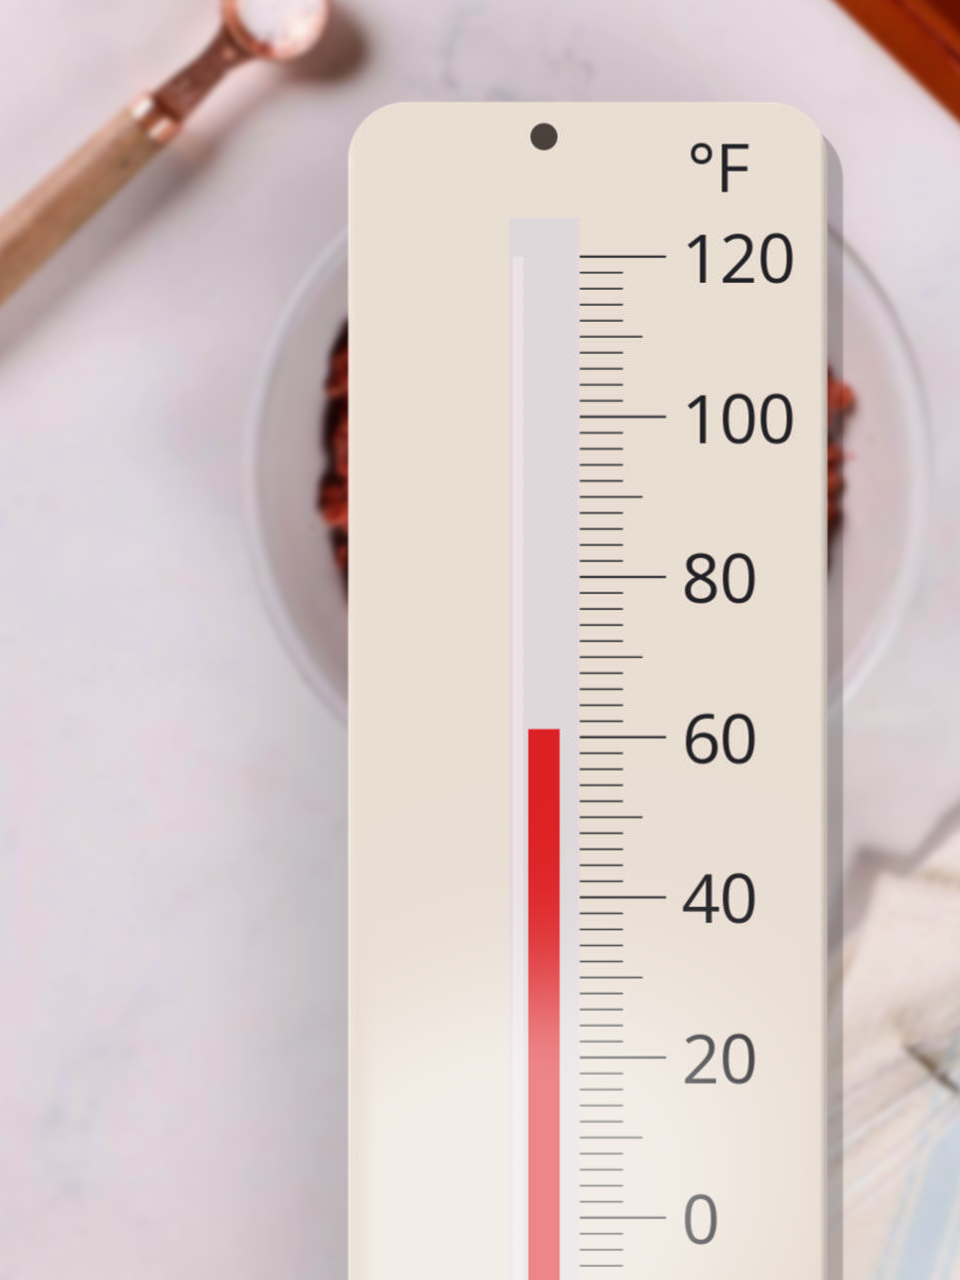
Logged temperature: 61 °F
